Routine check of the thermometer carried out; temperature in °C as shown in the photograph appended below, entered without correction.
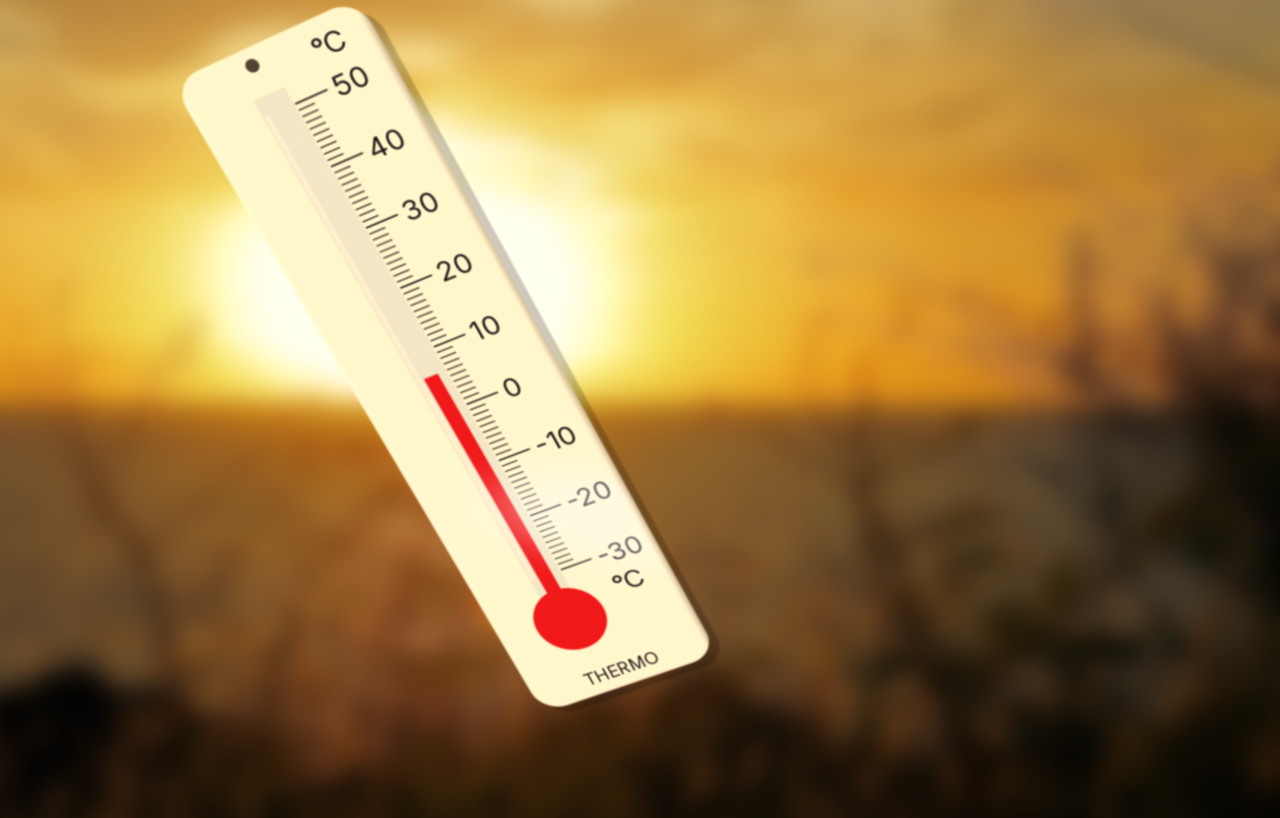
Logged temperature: 6 °C
